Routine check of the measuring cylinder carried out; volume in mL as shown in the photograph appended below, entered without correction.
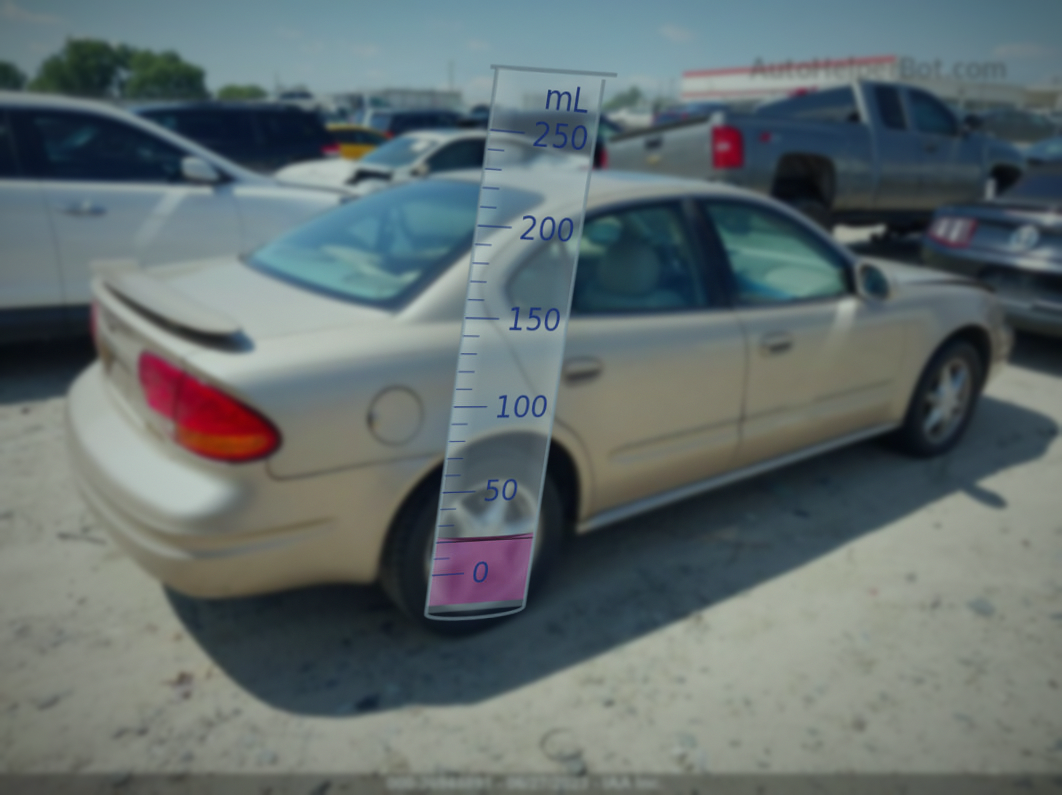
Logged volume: 20 mL
